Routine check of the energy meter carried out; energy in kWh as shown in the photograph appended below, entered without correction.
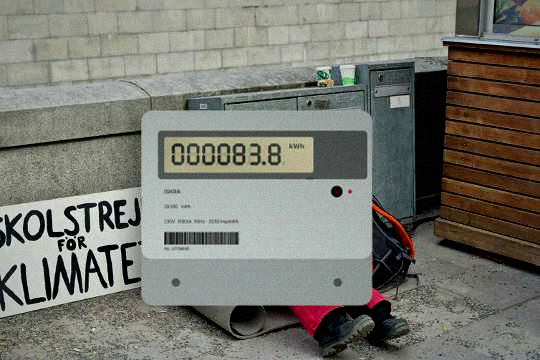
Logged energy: 83.8 kWh
